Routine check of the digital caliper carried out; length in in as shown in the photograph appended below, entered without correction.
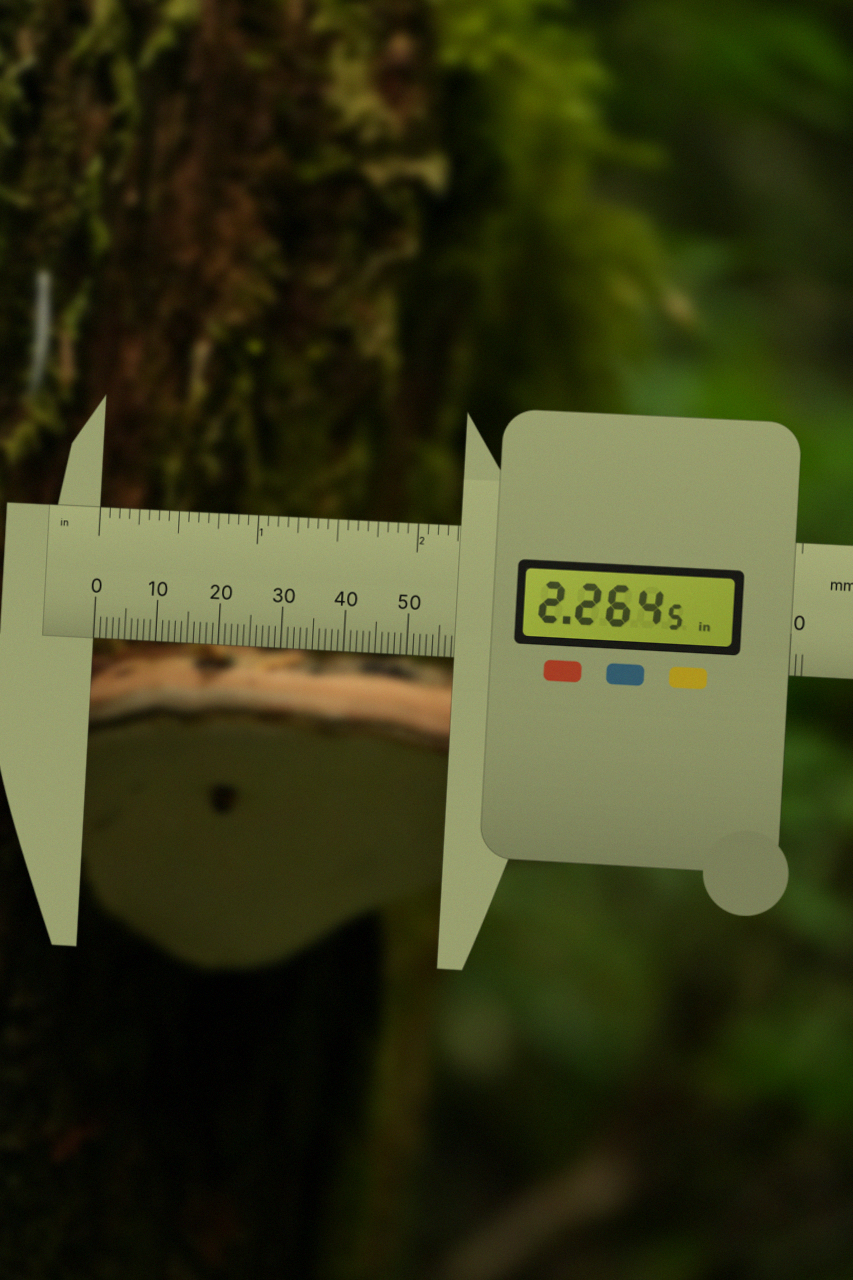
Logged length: 2.2645 in
